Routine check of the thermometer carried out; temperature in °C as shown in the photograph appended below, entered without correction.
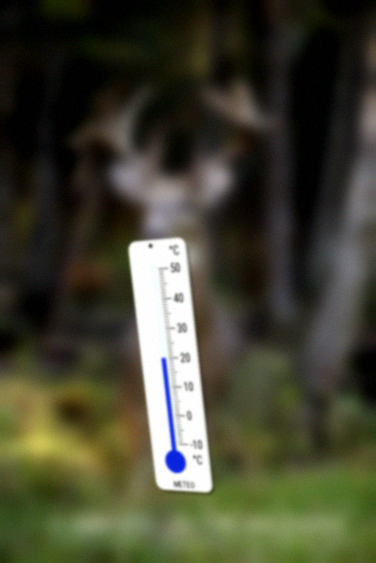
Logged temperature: 20 °C
